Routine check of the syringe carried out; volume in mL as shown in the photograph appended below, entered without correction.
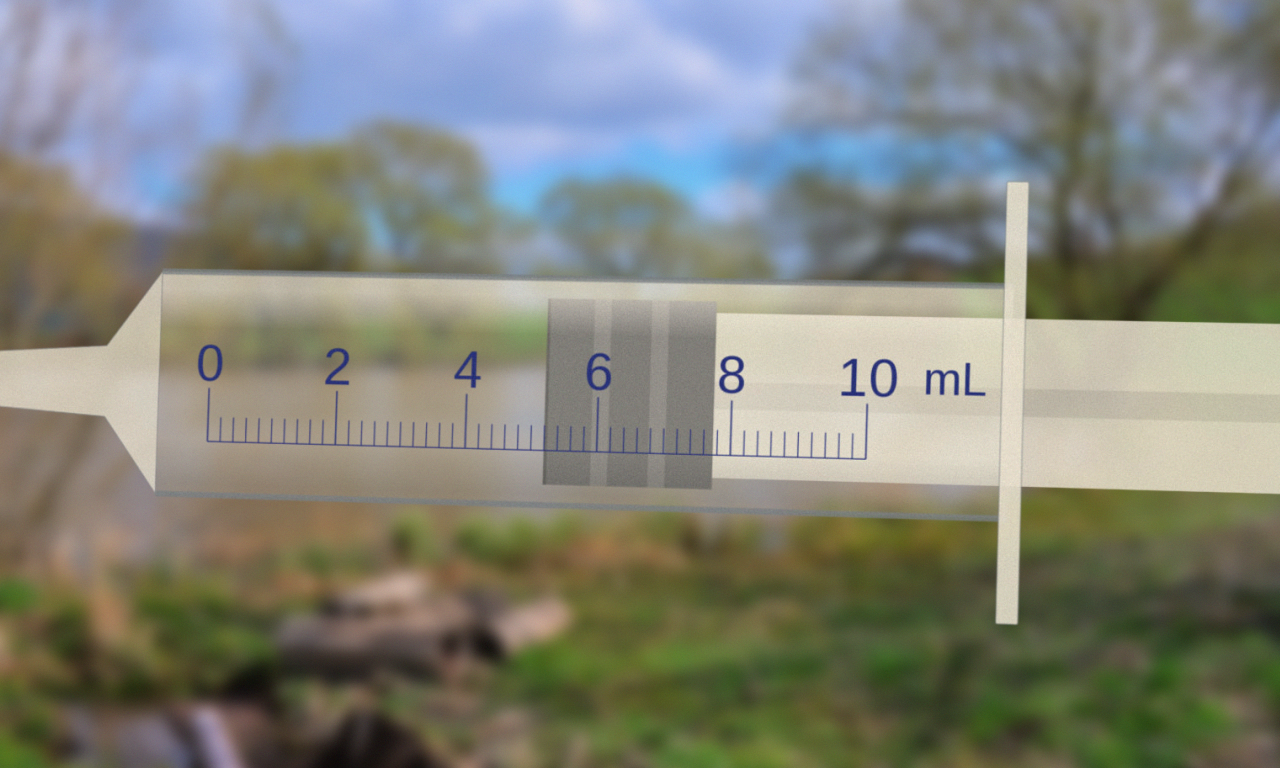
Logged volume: 5.2 mL
